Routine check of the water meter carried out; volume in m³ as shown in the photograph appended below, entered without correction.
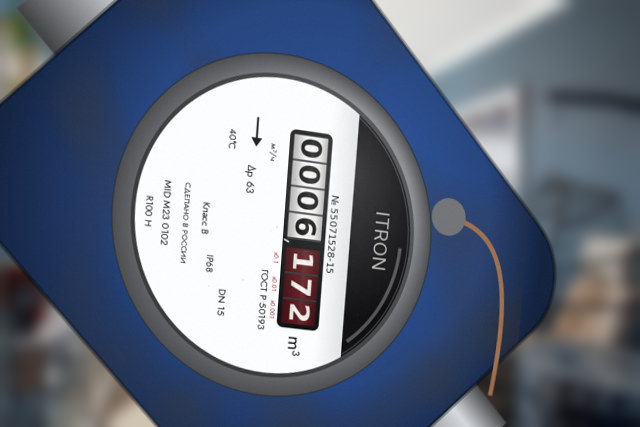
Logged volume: 6.172 m³
